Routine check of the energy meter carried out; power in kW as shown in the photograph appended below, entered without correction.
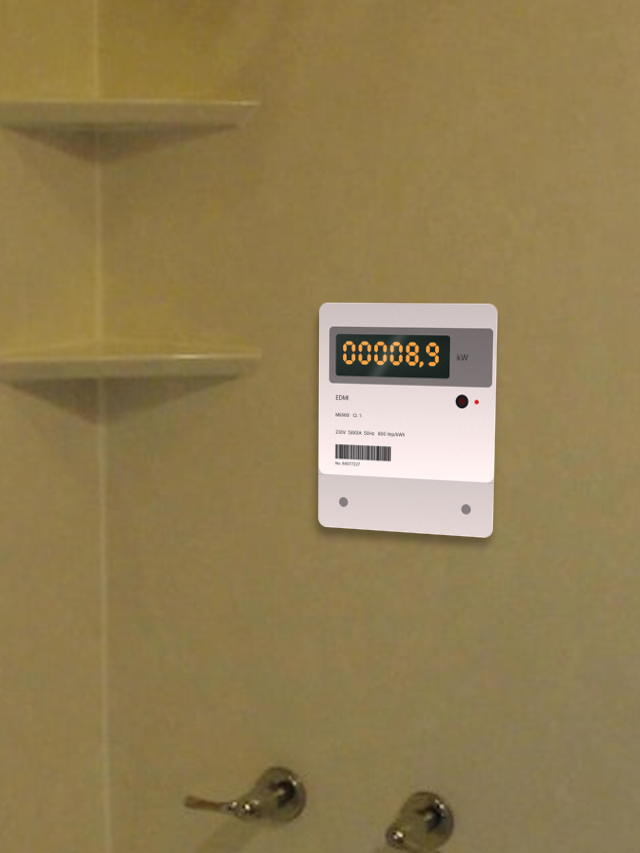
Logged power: 8.9 kW
